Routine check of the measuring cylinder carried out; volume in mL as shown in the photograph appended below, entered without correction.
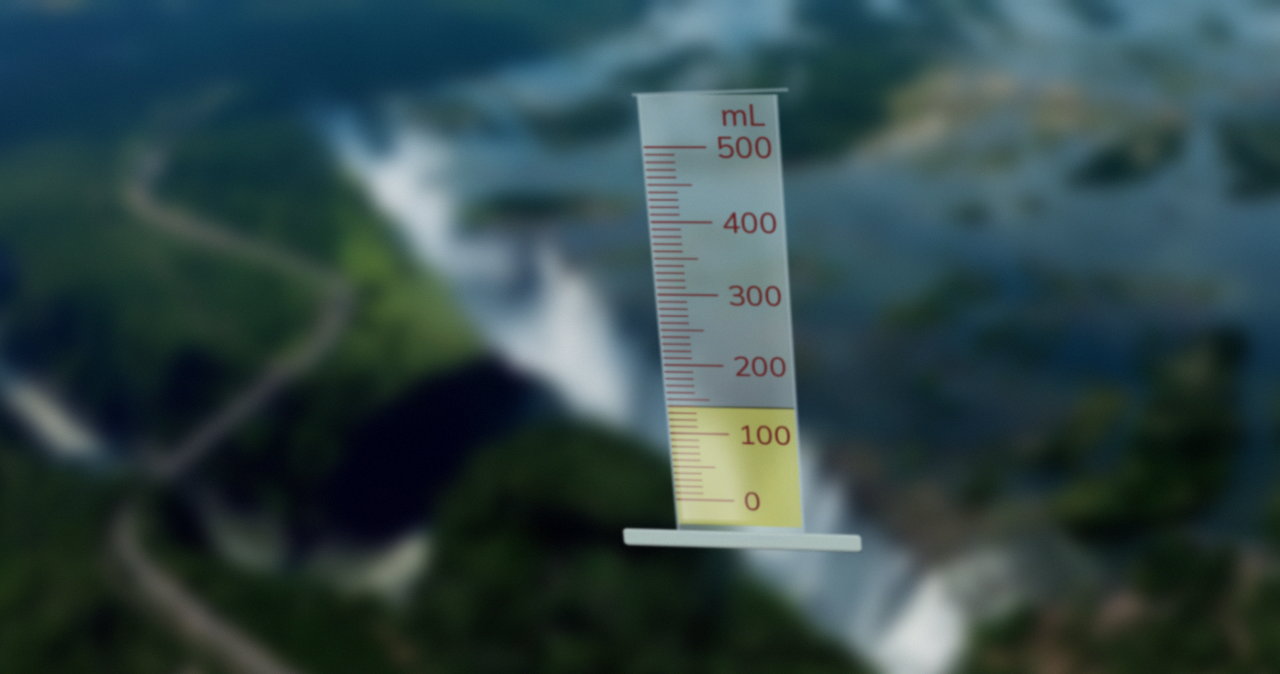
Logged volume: 140 mL
